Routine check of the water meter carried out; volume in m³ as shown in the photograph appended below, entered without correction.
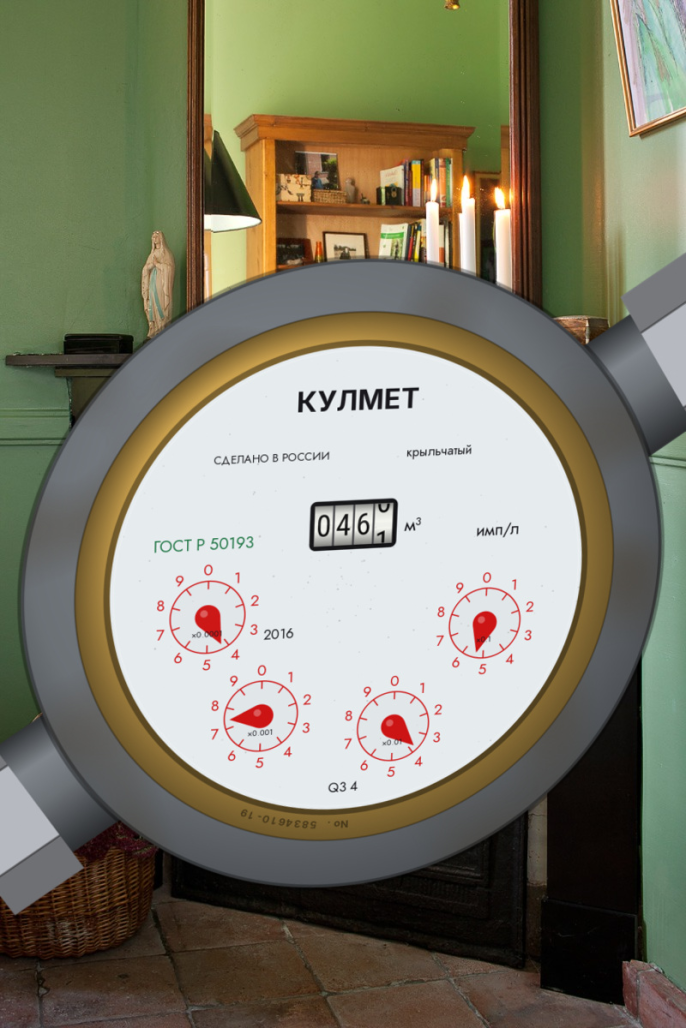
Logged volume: 460.5374 m³
